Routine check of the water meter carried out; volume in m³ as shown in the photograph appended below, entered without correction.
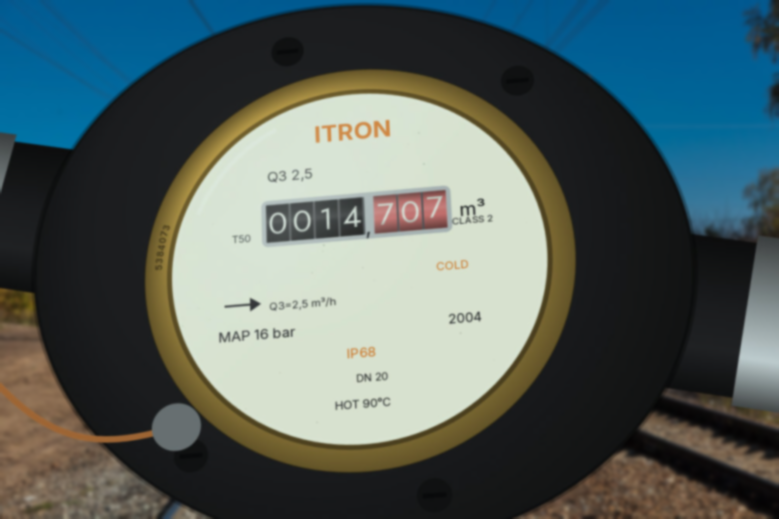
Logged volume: 14.707 m³
